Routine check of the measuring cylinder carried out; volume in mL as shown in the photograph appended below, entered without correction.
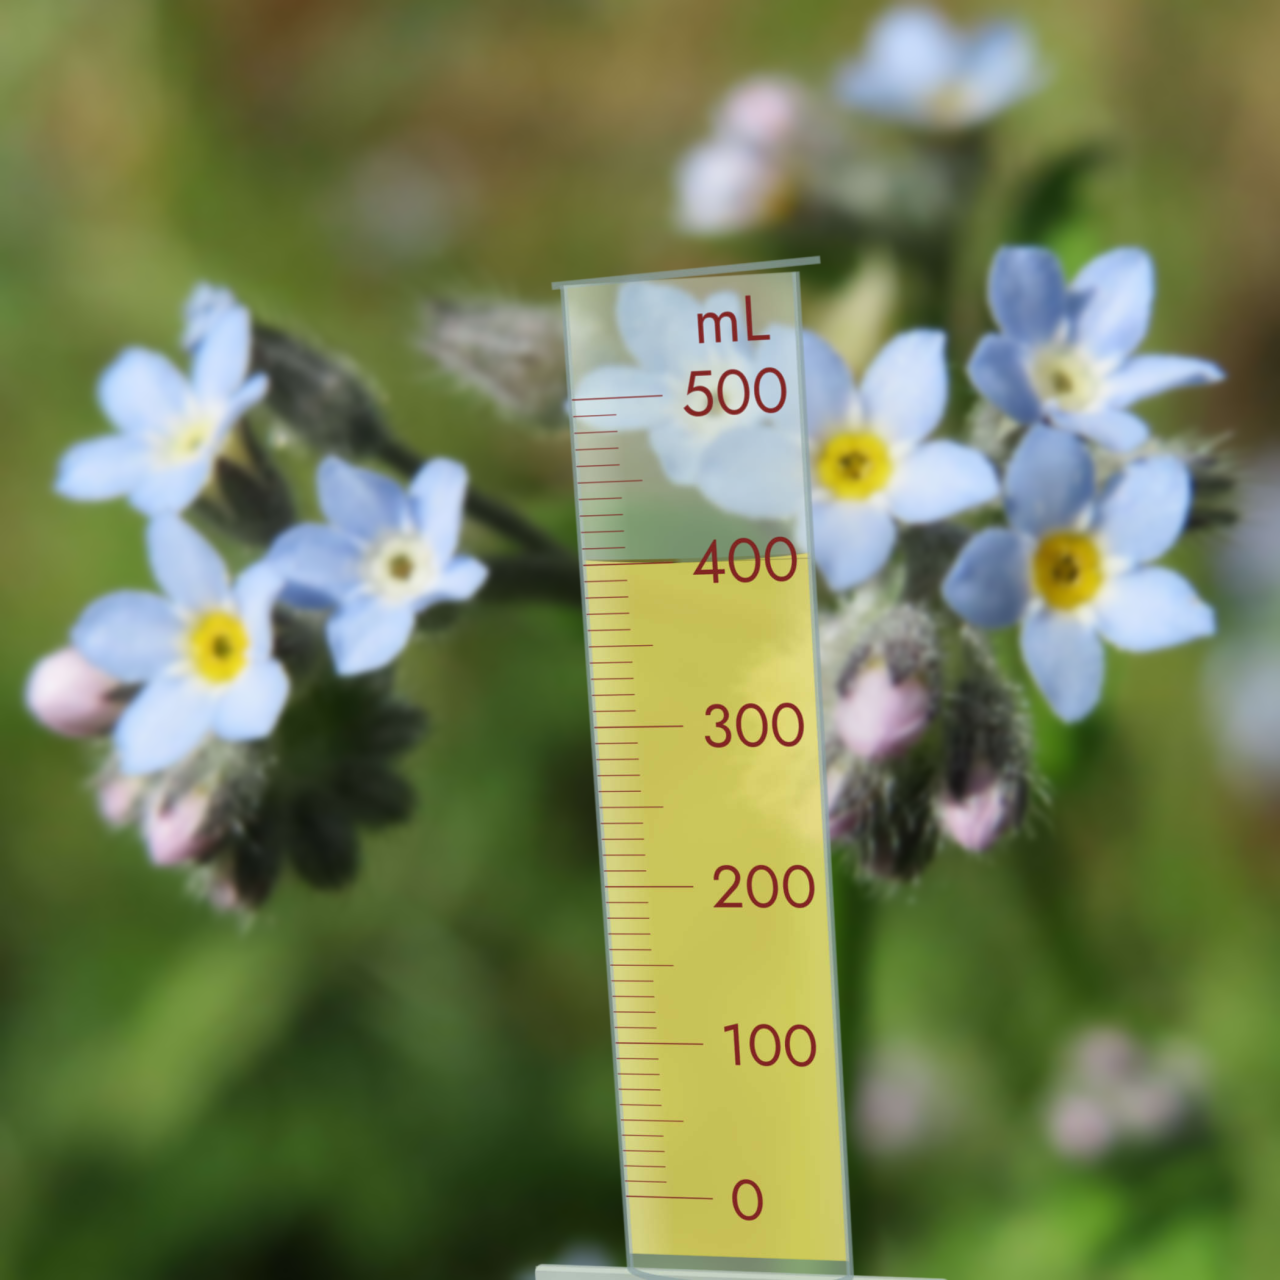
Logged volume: 400 mL
